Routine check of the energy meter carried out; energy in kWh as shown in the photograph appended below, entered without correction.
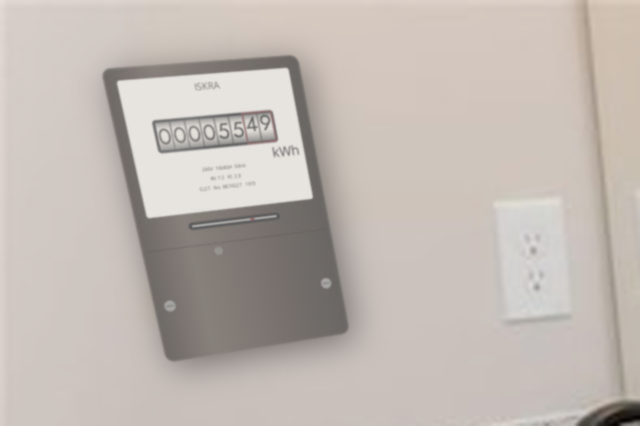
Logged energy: 55.49 kWh
